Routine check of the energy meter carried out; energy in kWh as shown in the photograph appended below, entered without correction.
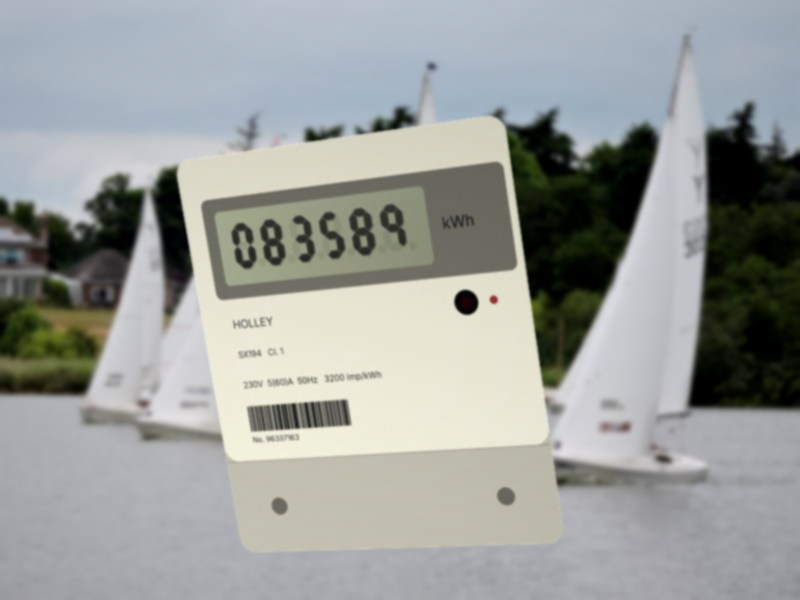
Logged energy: 83589 kWh
